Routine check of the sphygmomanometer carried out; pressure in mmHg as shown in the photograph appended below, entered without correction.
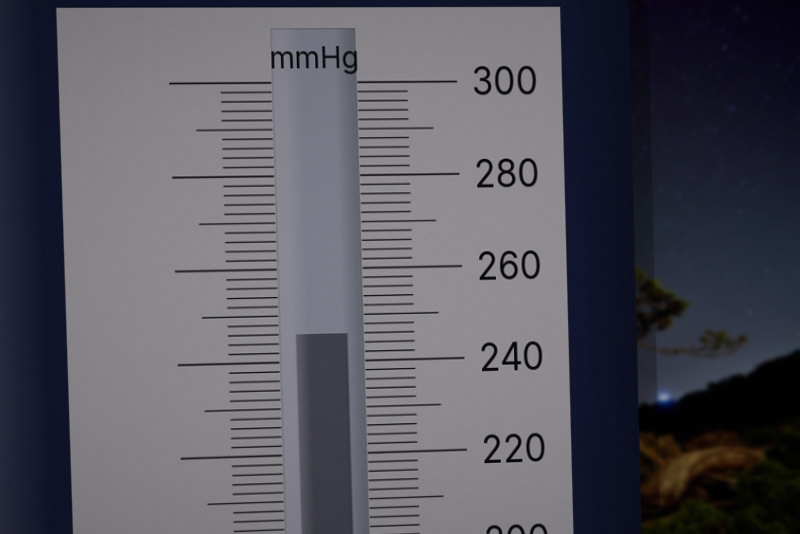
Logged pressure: 246 mmHg
